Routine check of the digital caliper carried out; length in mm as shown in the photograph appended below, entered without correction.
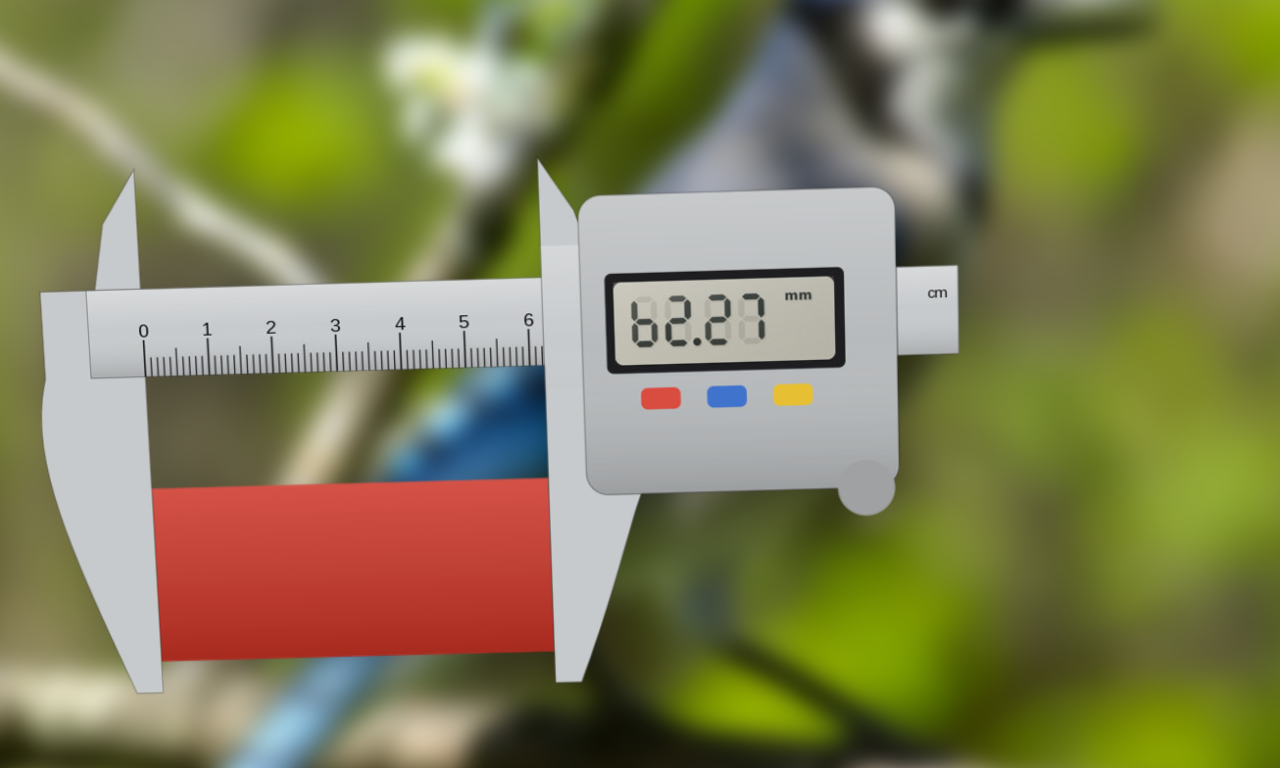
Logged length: 62.27 mm
